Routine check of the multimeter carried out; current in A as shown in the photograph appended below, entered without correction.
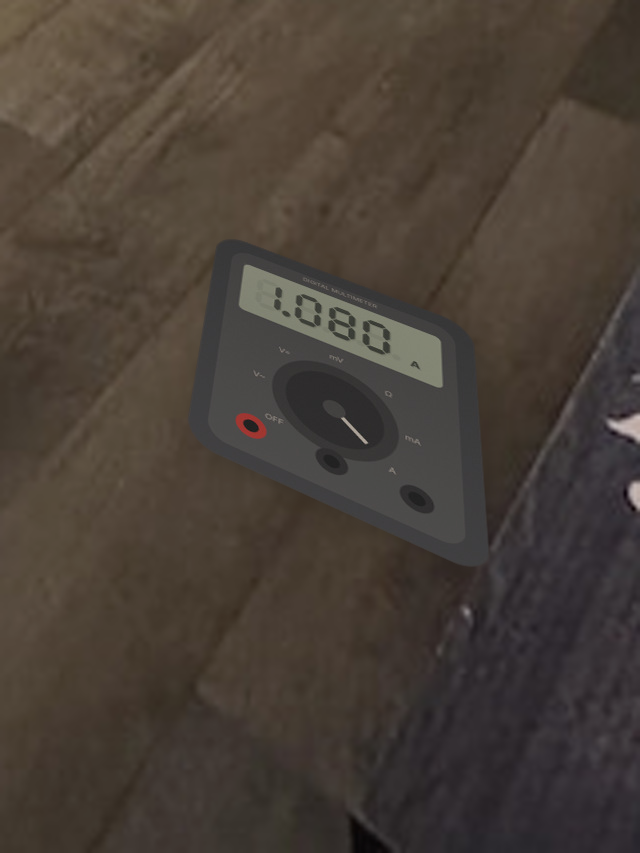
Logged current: 1.080 A
